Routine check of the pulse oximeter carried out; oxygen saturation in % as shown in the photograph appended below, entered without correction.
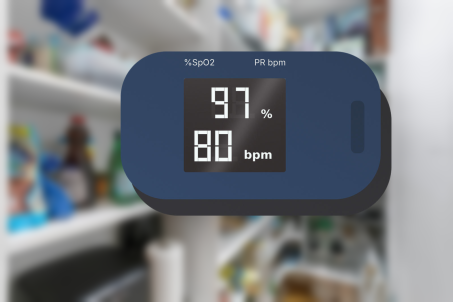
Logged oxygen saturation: 97 %
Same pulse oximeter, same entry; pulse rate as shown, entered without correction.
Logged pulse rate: 80 bpm
